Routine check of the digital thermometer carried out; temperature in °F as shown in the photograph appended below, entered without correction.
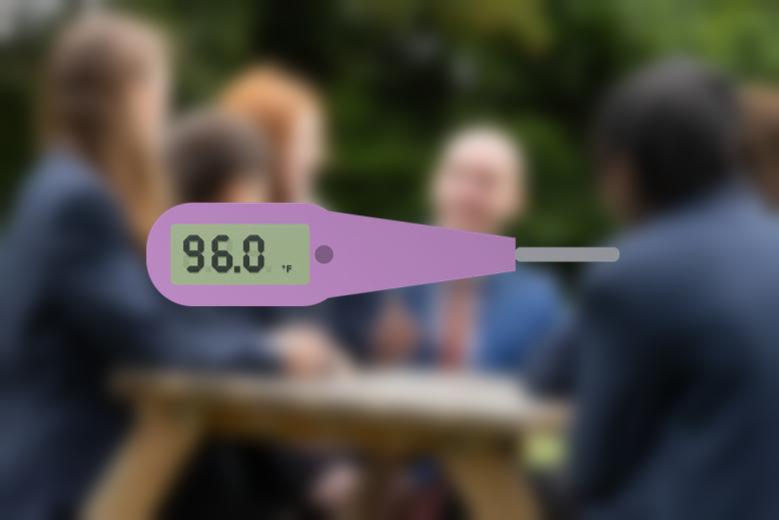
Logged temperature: 96.0 °F
